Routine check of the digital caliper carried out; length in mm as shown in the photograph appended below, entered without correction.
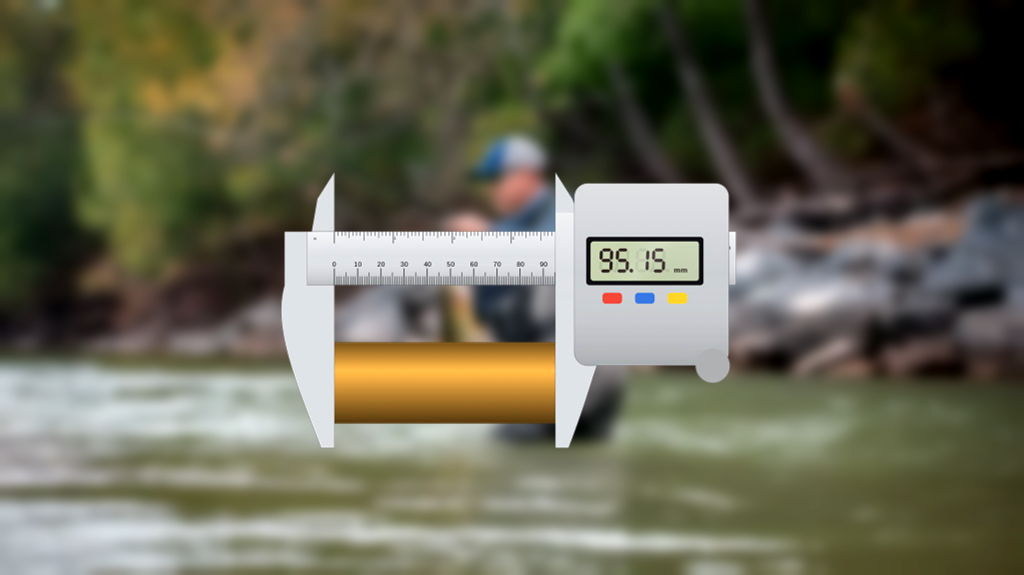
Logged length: 95.15 mm
